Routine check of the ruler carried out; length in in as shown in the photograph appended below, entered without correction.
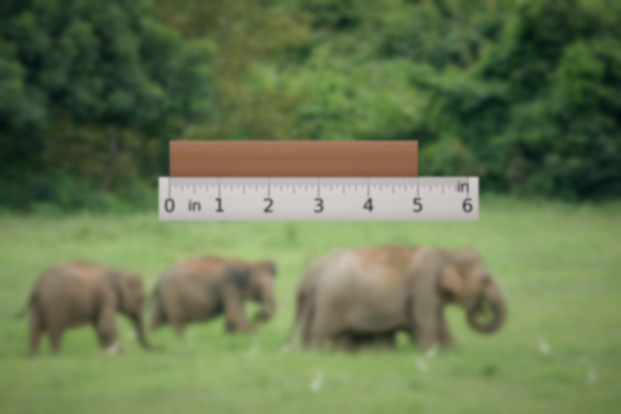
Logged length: 5 in
